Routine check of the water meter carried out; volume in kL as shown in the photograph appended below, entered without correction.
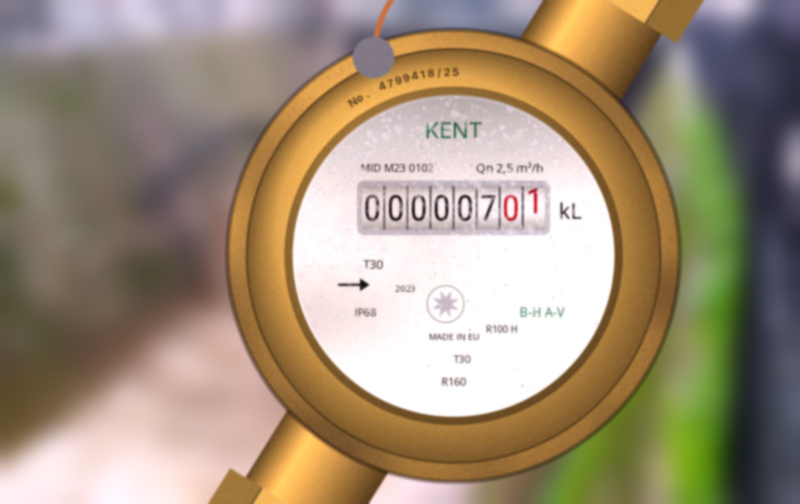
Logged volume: 7.01 kL
